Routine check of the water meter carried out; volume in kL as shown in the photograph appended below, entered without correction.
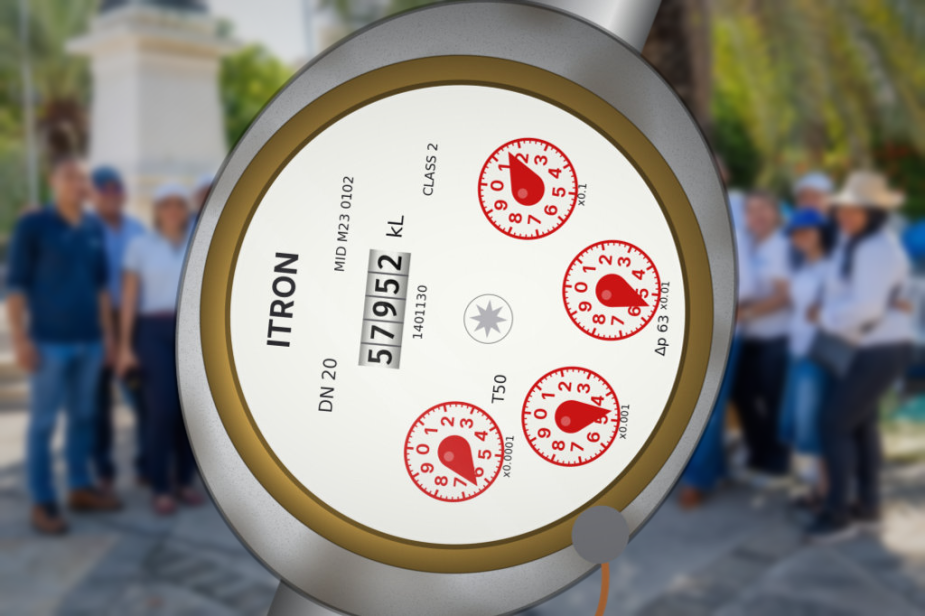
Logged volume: 57952.1546 kL
